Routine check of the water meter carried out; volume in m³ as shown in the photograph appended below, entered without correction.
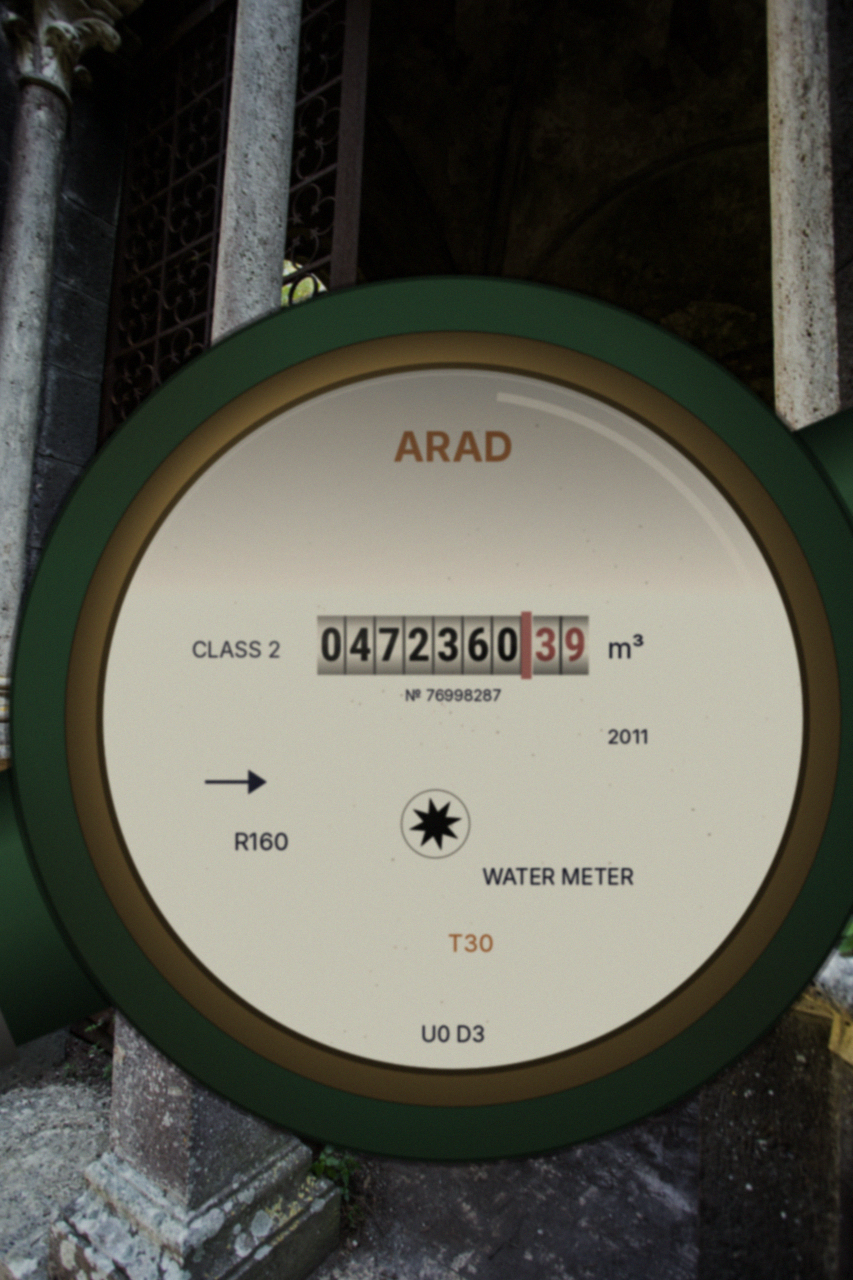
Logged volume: 472360.39 m³
